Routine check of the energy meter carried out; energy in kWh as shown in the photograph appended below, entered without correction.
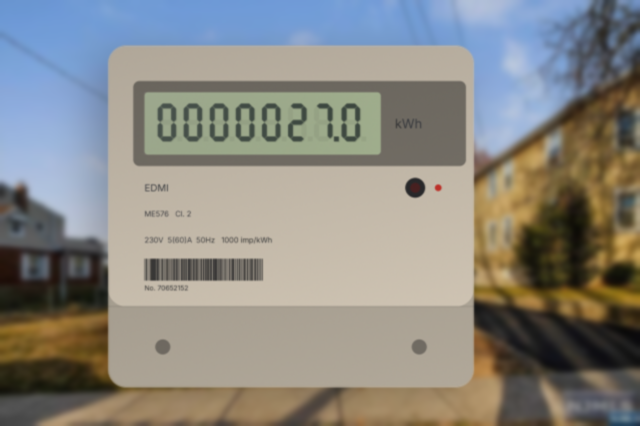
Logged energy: 27.0 kWh
